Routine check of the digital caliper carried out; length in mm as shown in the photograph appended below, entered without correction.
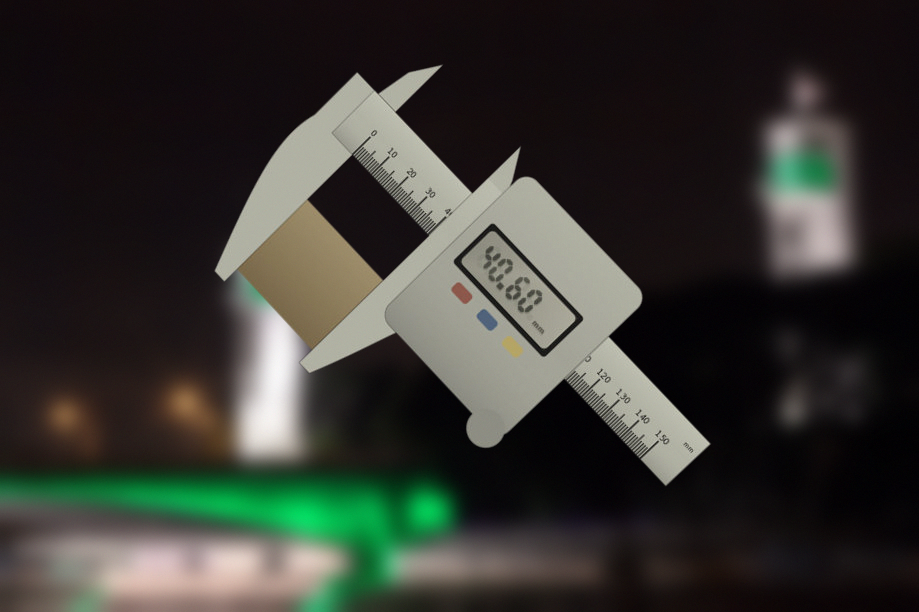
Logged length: 40.60 mm
